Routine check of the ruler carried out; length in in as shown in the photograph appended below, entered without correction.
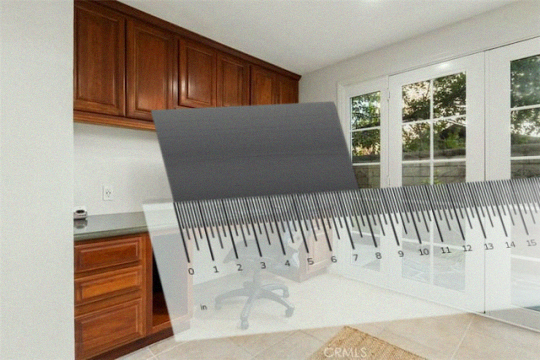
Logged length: 8 in
